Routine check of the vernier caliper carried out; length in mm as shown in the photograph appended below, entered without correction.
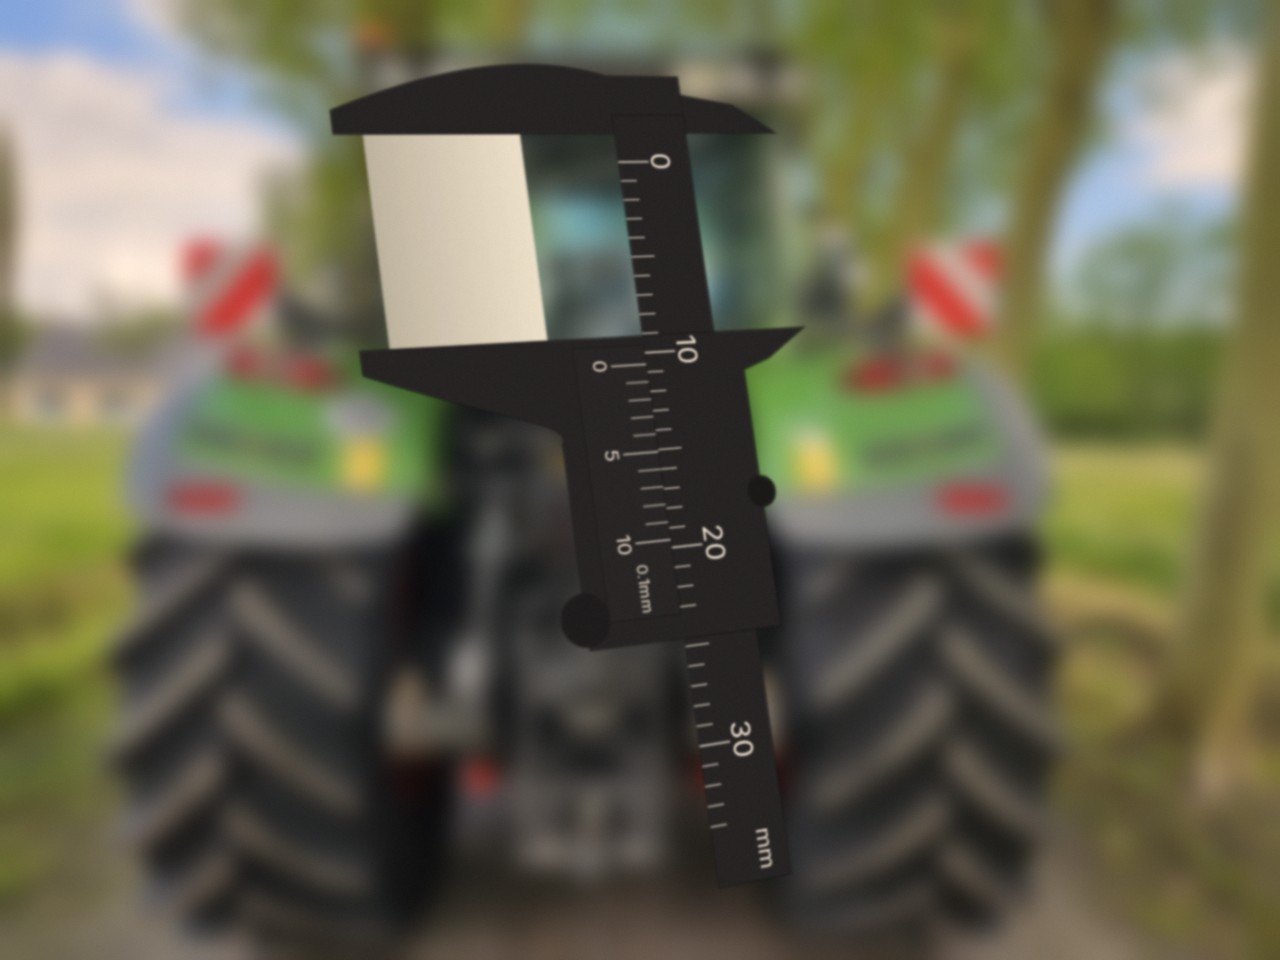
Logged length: 10.6 mm
